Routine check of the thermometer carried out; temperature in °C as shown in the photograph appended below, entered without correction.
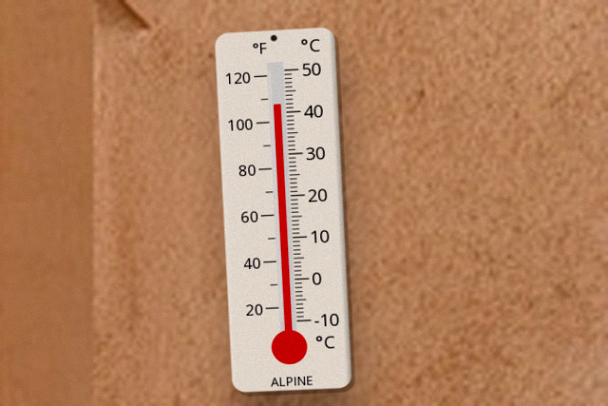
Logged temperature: 42 °C
